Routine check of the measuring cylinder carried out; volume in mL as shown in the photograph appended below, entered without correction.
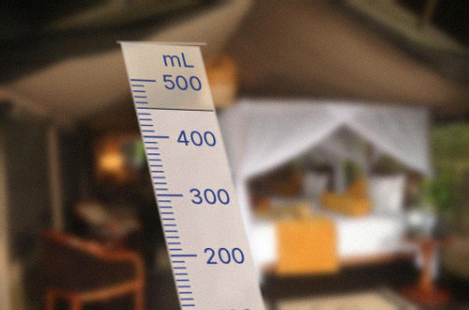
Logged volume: 450 mL
